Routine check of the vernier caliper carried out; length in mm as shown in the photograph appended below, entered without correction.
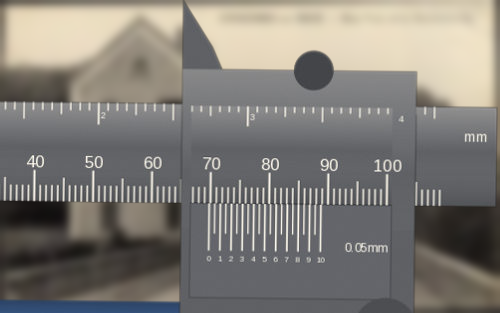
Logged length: 69.8 mm
